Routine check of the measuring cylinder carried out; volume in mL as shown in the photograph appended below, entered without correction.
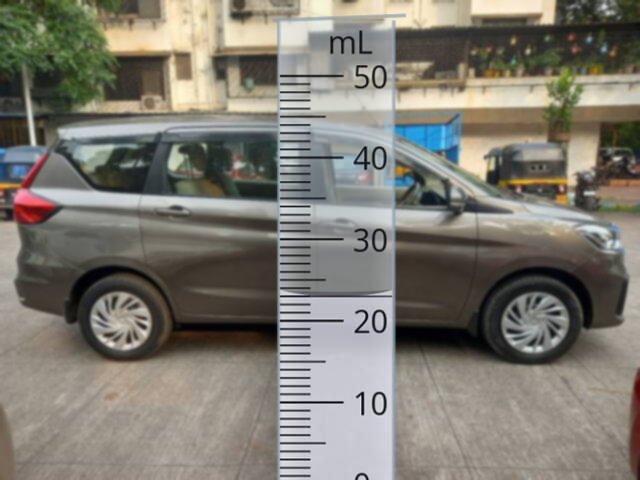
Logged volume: 23 mL
